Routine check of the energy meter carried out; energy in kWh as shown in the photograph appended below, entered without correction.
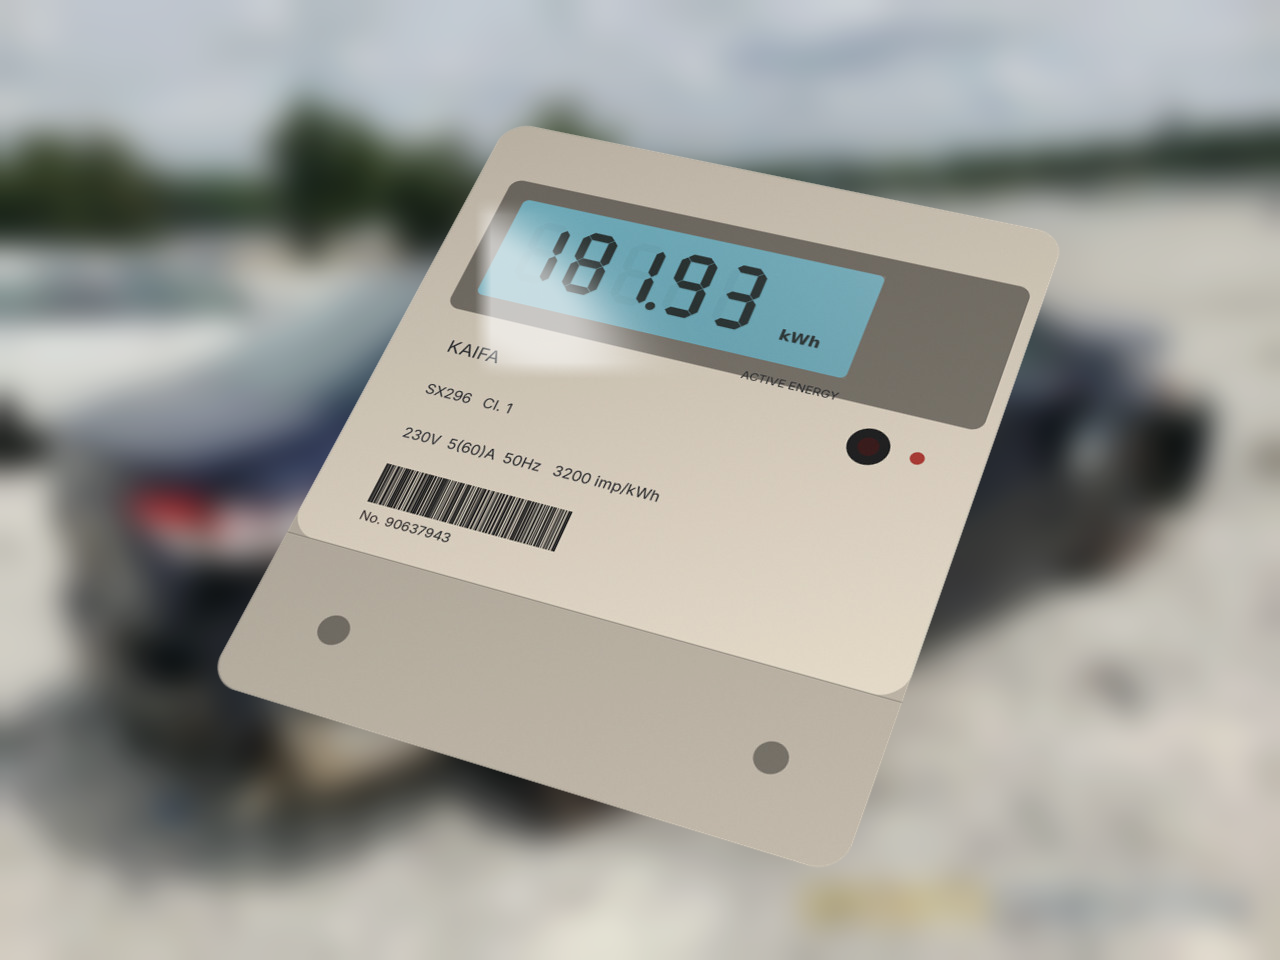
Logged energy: 181.93 kWh
